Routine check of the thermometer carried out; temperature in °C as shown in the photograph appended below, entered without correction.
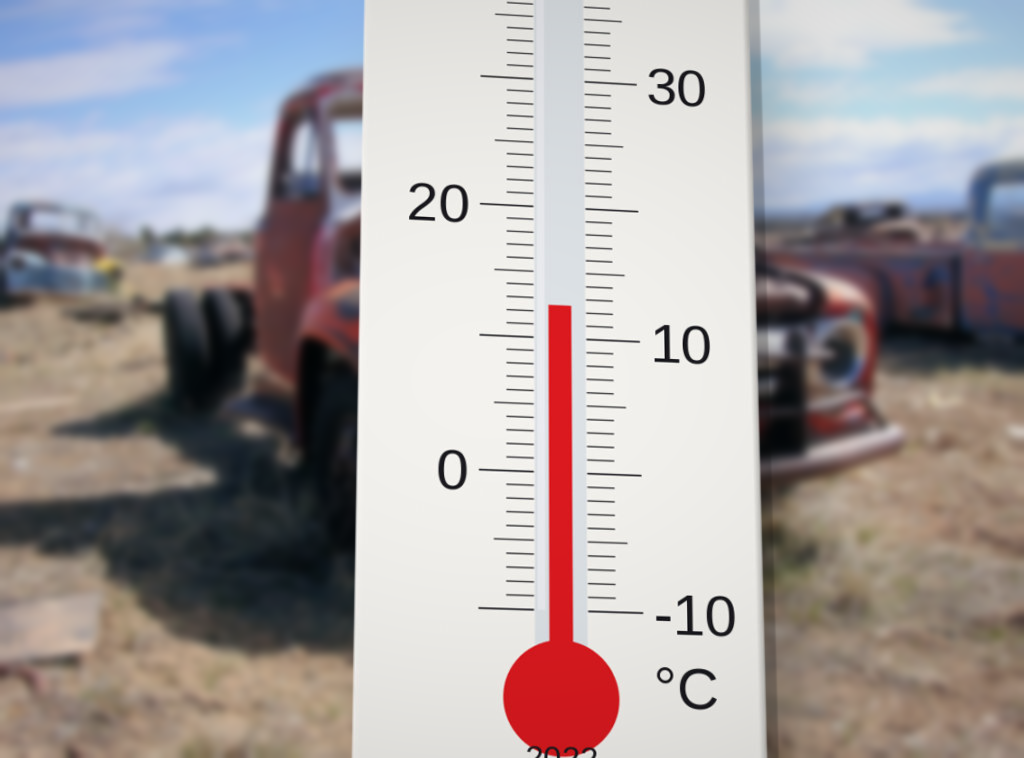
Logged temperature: 12.5 °C
